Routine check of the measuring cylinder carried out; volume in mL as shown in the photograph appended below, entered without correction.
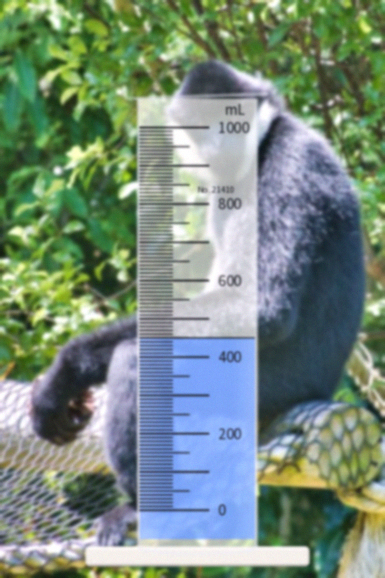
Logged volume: 450 mL
